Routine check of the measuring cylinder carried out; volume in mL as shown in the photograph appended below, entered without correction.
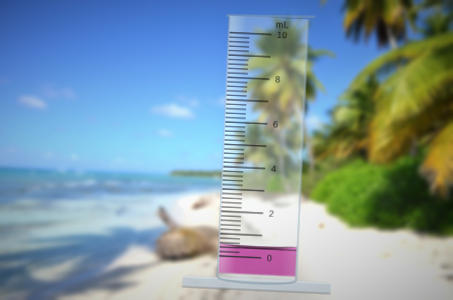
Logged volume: 0.4 mL
